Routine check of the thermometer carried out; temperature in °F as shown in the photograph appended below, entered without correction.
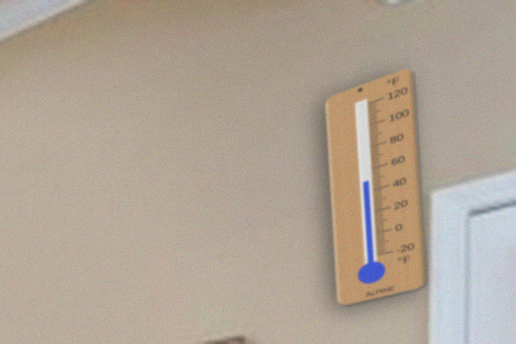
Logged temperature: 50 °F
